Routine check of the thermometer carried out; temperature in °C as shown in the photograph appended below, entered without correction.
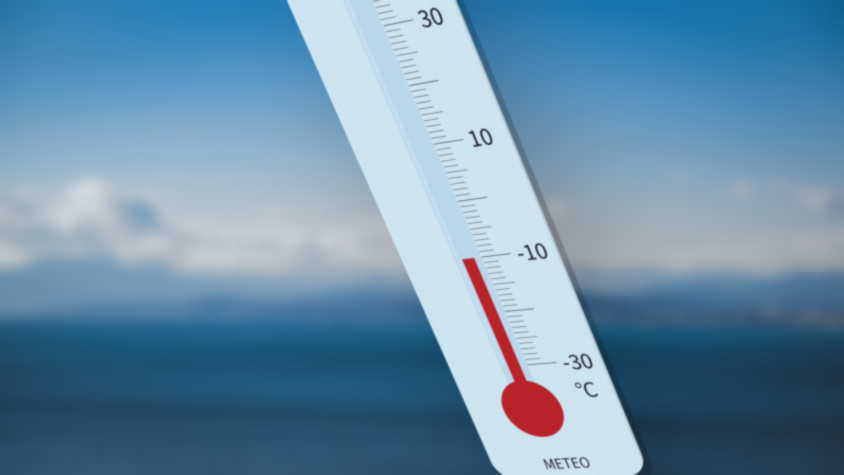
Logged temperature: -10 °C
